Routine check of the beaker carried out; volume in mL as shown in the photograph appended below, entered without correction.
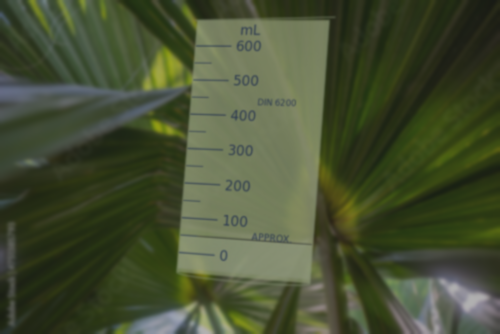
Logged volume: 50 mL
